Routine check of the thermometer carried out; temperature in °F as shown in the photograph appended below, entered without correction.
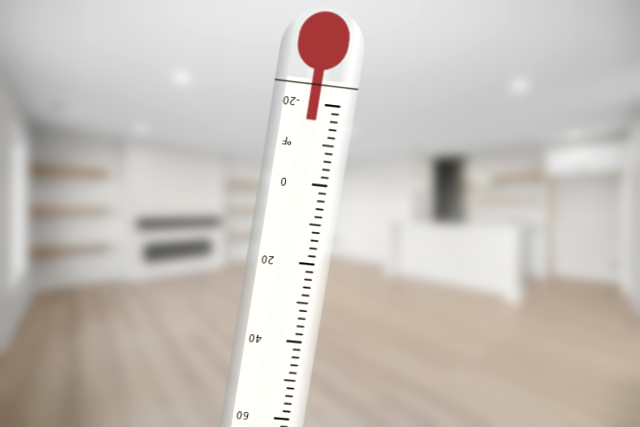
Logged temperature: -16 °F
